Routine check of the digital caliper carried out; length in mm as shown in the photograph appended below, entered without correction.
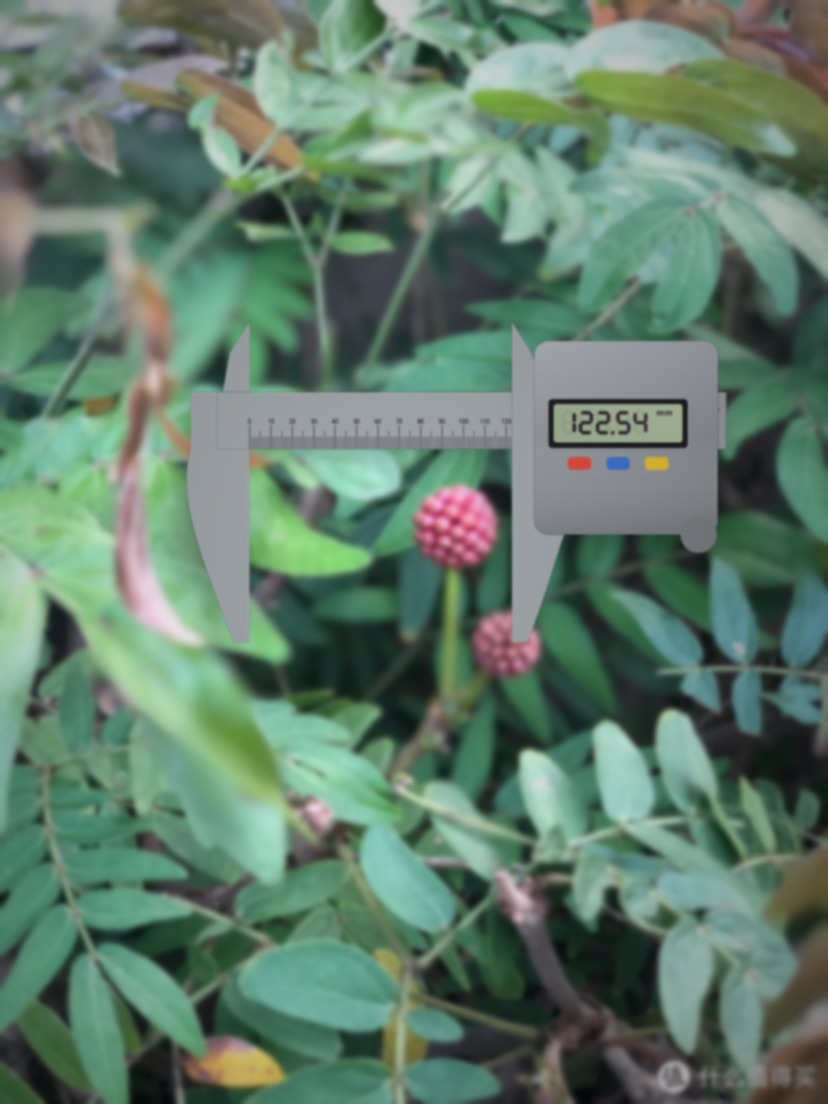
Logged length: 122.54 mm
